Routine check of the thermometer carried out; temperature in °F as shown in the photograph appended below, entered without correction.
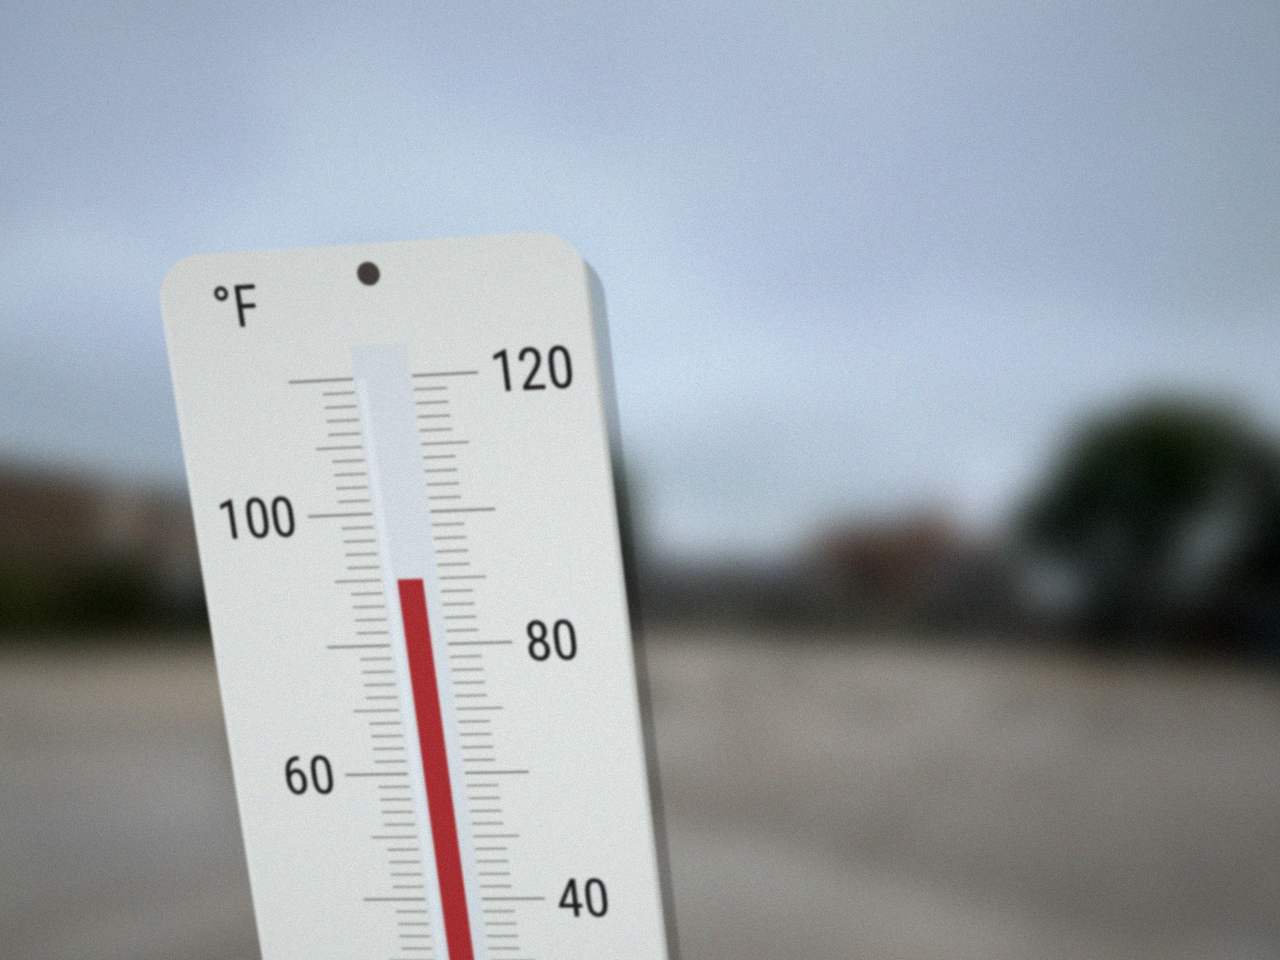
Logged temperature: 90 °F
